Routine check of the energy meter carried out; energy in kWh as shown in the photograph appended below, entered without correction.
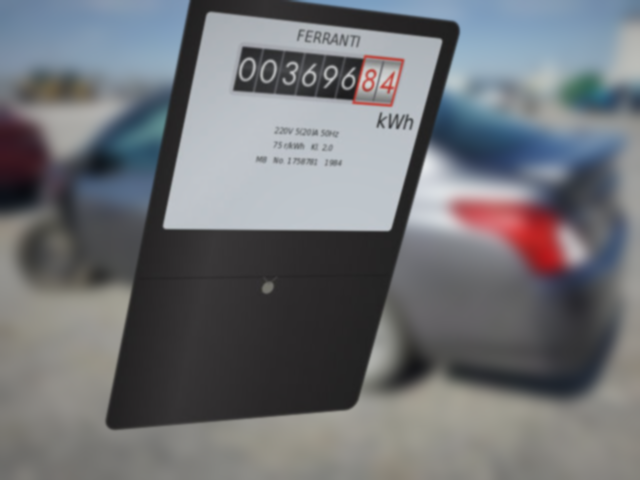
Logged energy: 3696.84 kWh
